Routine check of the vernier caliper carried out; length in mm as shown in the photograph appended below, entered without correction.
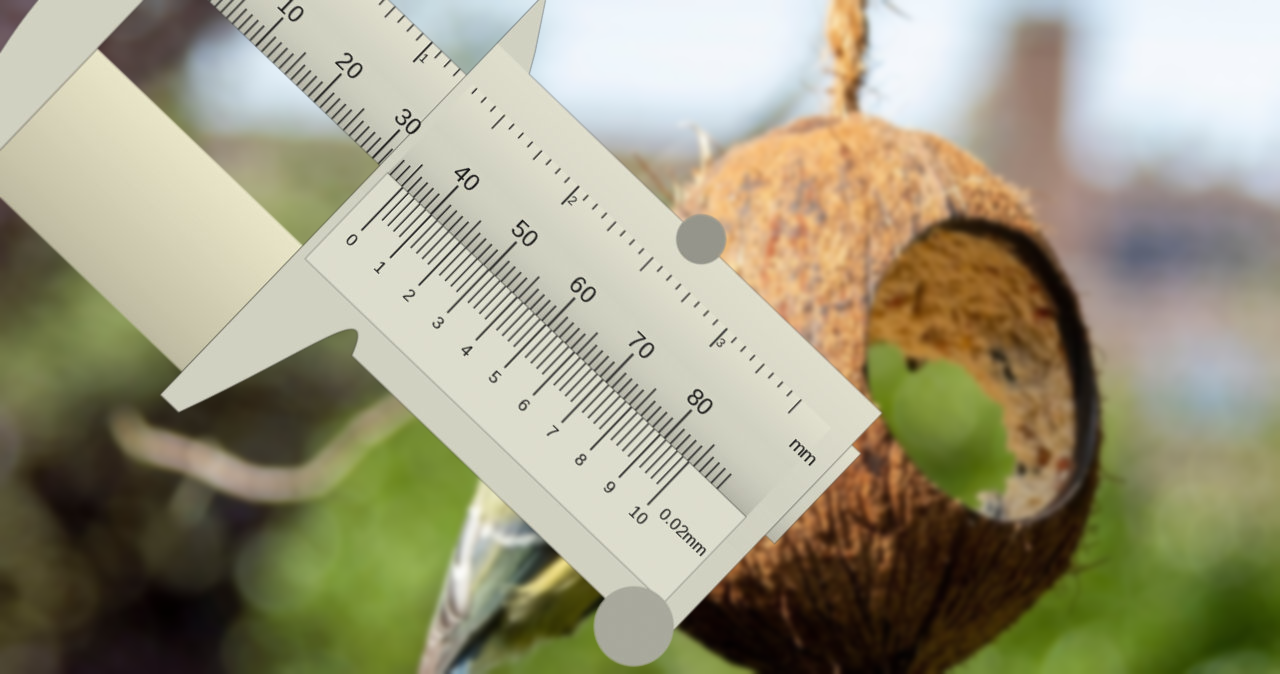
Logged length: 35.2 mm
